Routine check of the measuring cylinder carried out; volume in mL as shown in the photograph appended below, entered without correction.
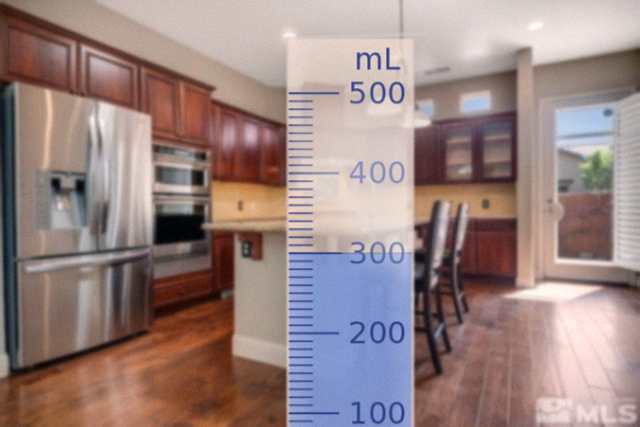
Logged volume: 300 mL
